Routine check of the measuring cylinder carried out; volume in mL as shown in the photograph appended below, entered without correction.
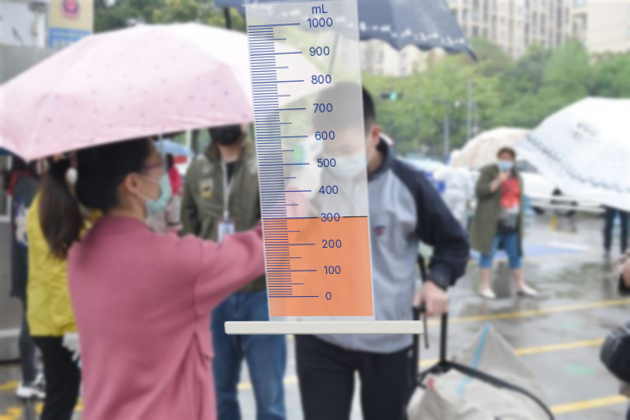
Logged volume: 300 mL
